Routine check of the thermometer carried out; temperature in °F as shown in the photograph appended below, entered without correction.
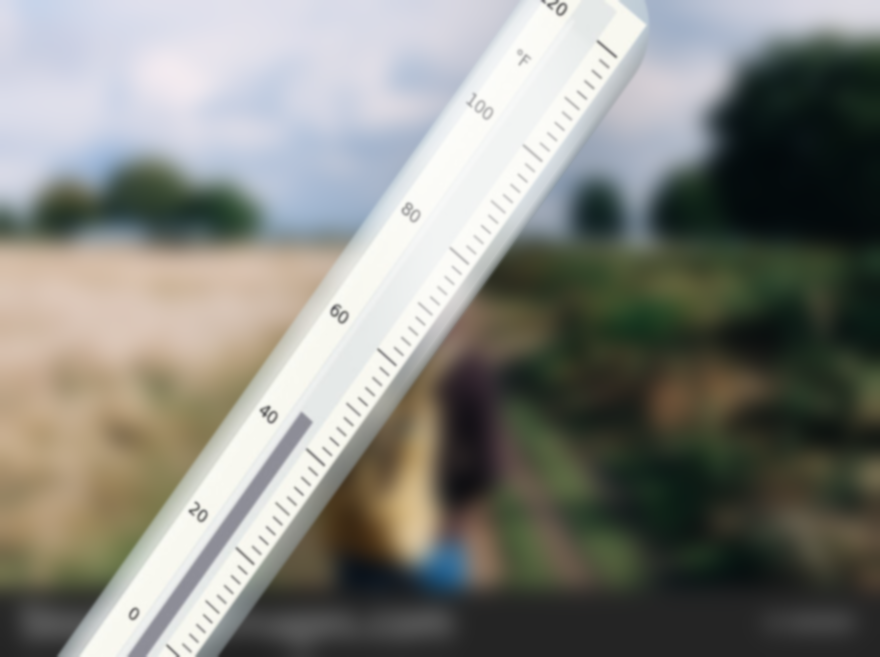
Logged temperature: 44 °F
